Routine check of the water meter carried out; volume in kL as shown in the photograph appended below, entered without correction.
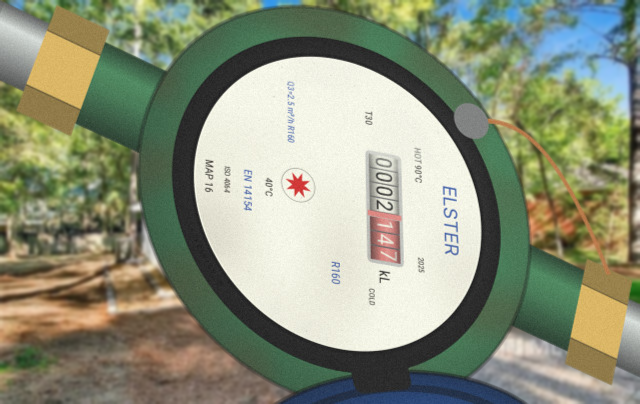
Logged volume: 2.147 kL
